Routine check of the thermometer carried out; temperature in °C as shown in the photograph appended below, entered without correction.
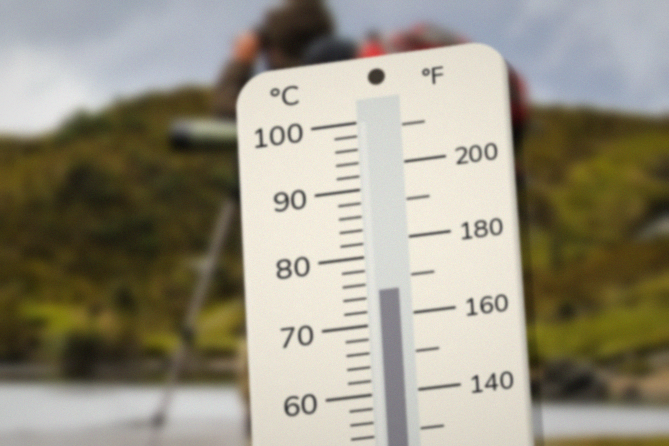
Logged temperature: 75 °C
